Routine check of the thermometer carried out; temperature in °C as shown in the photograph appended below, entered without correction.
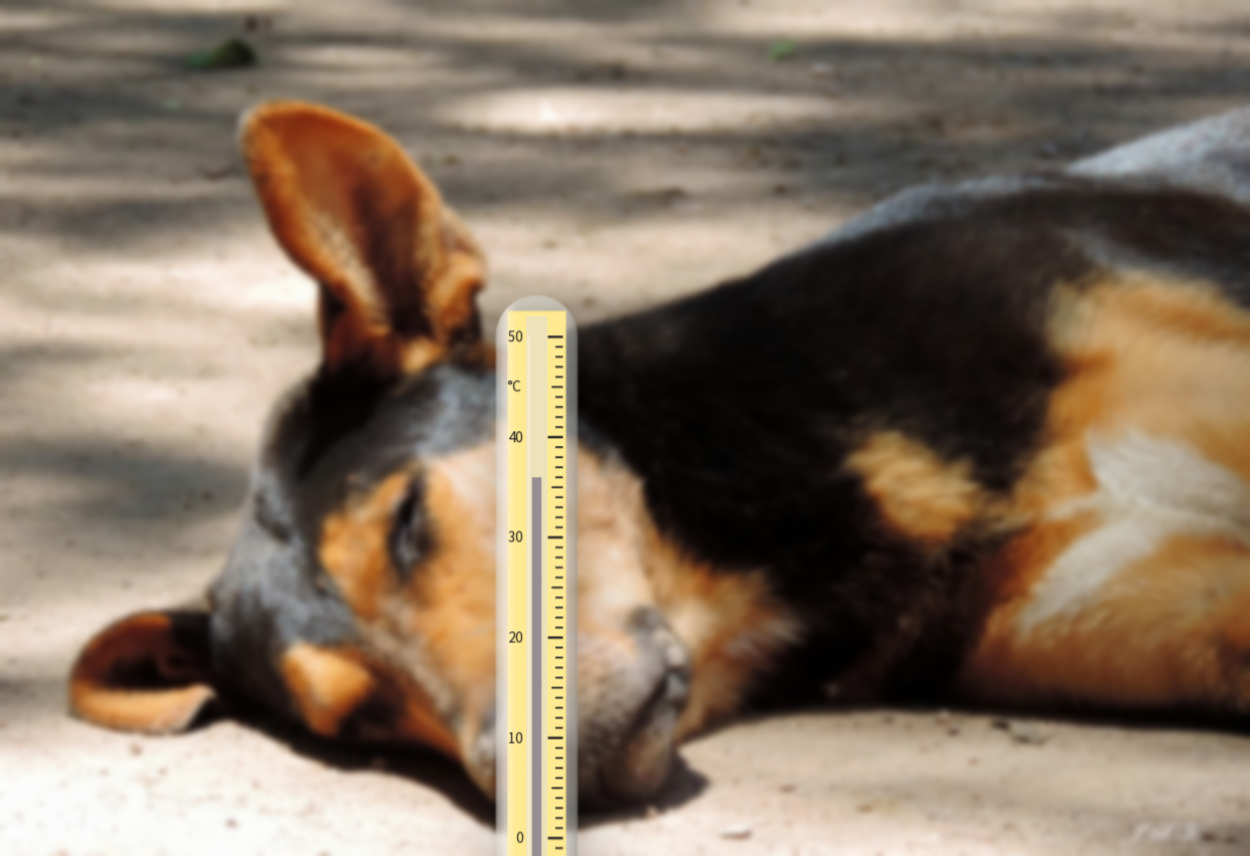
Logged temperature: 36 °C
